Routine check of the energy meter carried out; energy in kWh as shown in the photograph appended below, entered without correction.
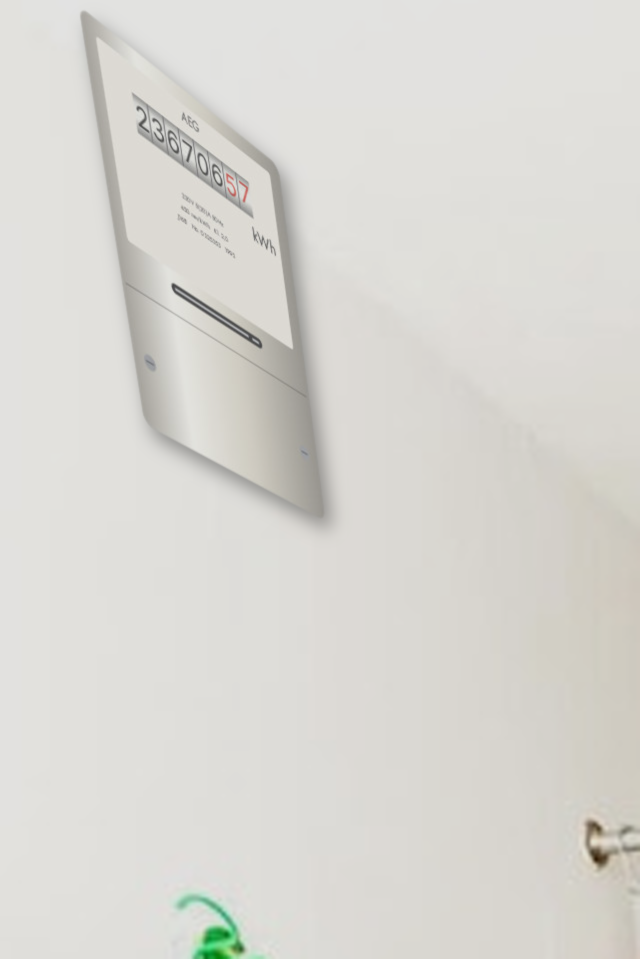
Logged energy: 236706.57 kWh
